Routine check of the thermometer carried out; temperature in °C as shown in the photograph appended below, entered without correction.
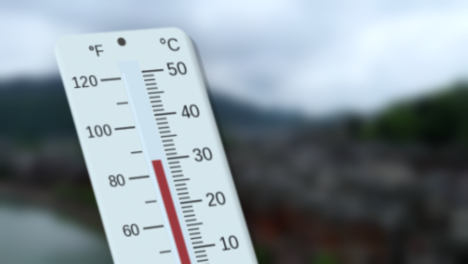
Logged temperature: 30 °C
